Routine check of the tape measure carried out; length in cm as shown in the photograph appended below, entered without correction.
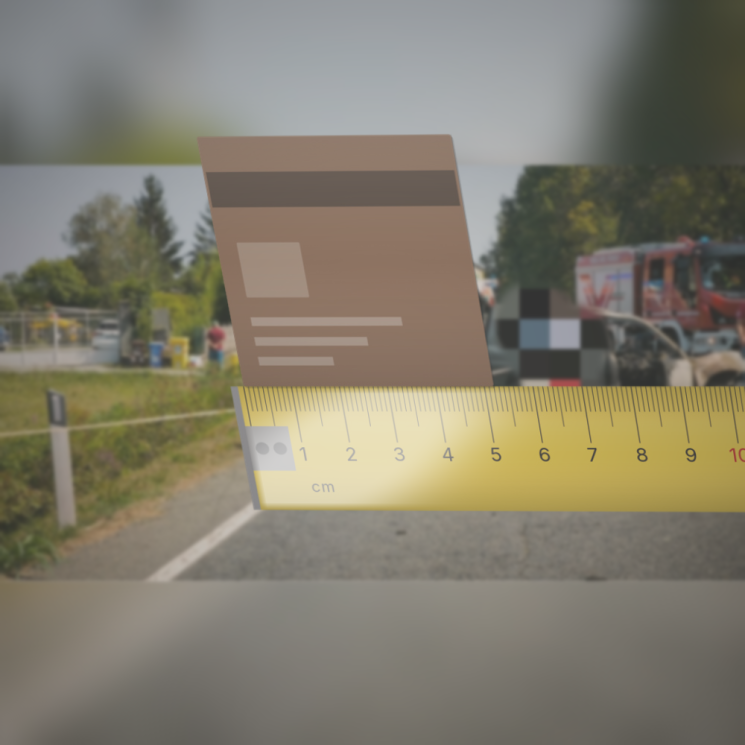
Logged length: 5.2 cm
